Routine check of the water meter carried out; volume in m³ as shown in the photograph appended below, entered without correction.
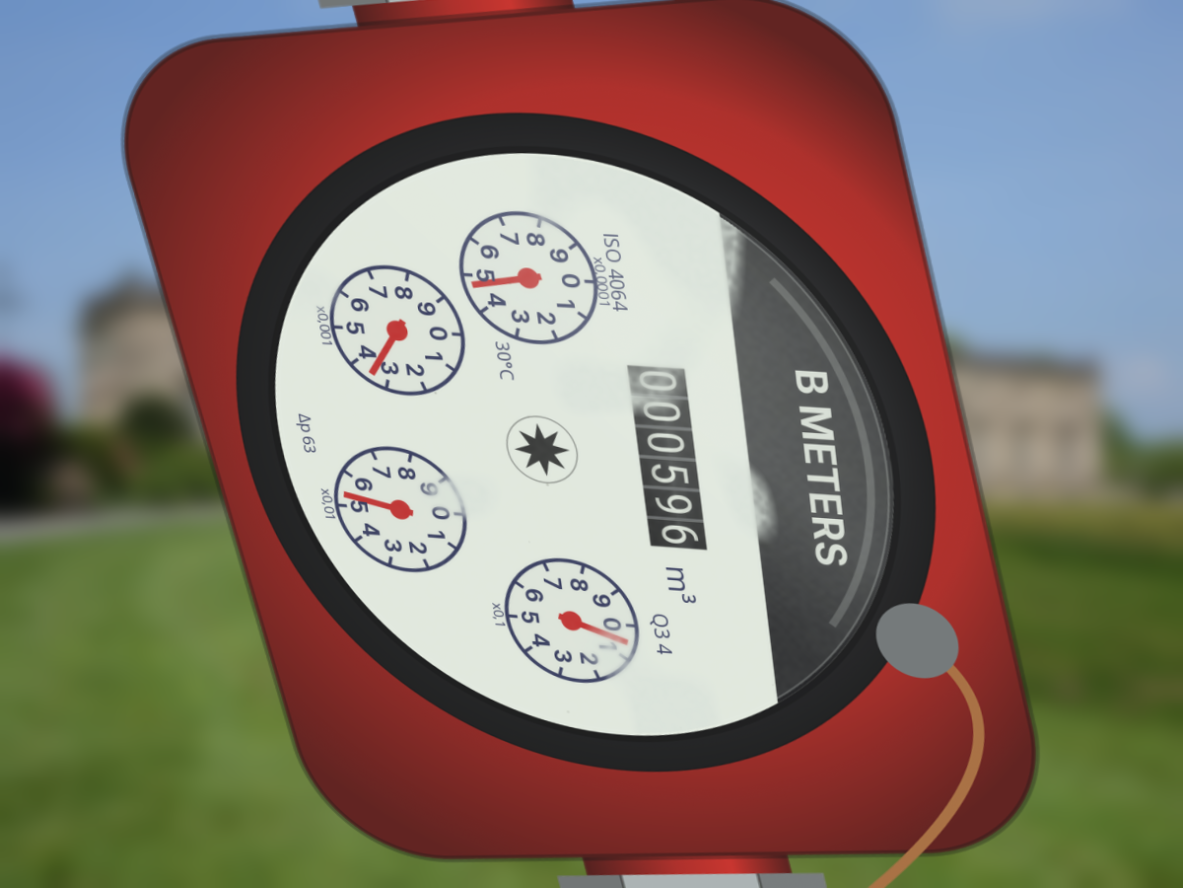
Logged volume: 596.0534 m³
